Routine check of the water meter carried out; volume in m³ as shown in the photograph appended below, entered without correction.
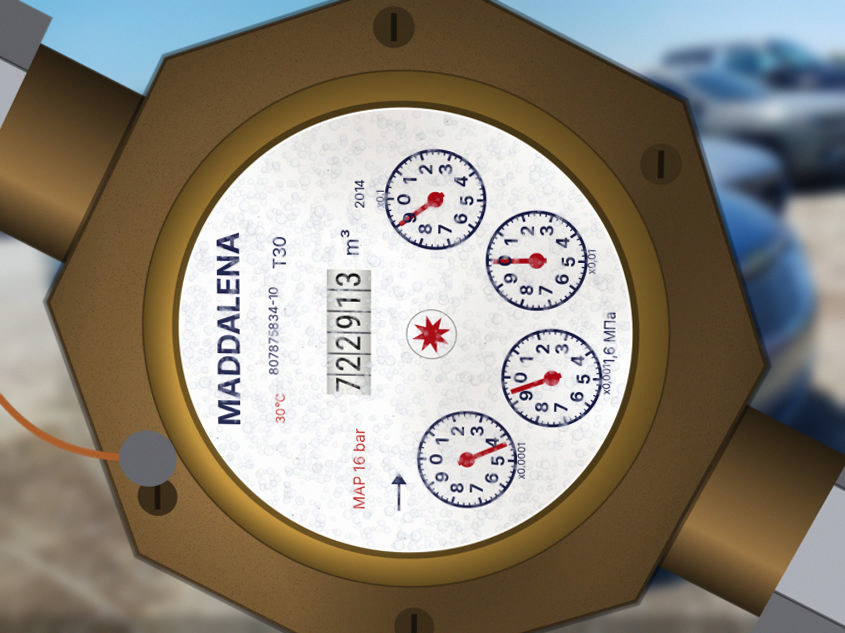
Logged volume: 722913.8994 m³
